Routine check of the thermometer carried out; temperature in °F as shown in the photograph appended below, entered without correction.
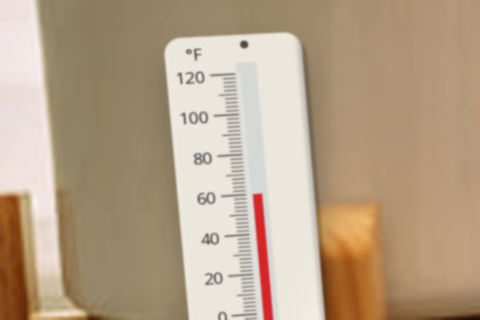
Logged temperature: 60 °F
